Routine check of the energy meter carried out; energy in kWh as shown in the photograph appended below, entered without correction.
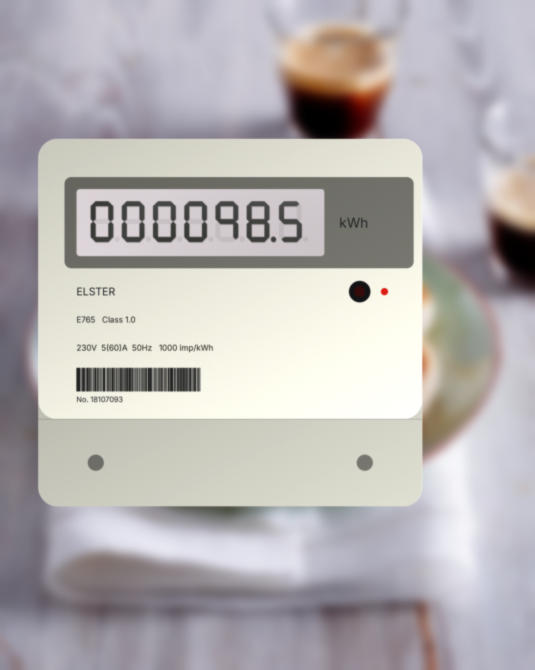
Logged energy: 98.5 kWh
